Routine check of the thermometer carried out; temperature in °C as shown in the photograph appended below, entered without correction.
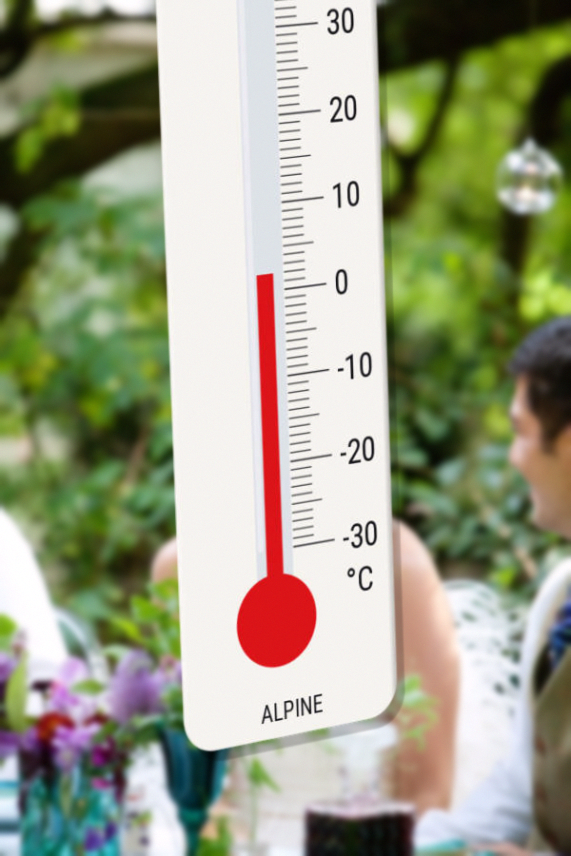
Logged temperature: 2 °C
